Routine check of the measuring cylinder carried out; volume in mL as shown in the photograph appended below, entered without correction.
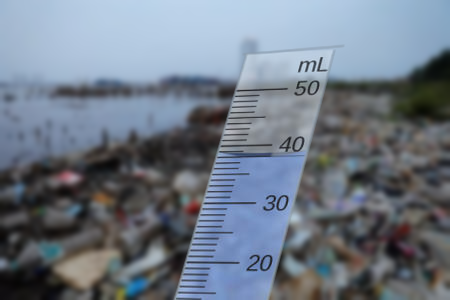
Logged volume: 38 mL
